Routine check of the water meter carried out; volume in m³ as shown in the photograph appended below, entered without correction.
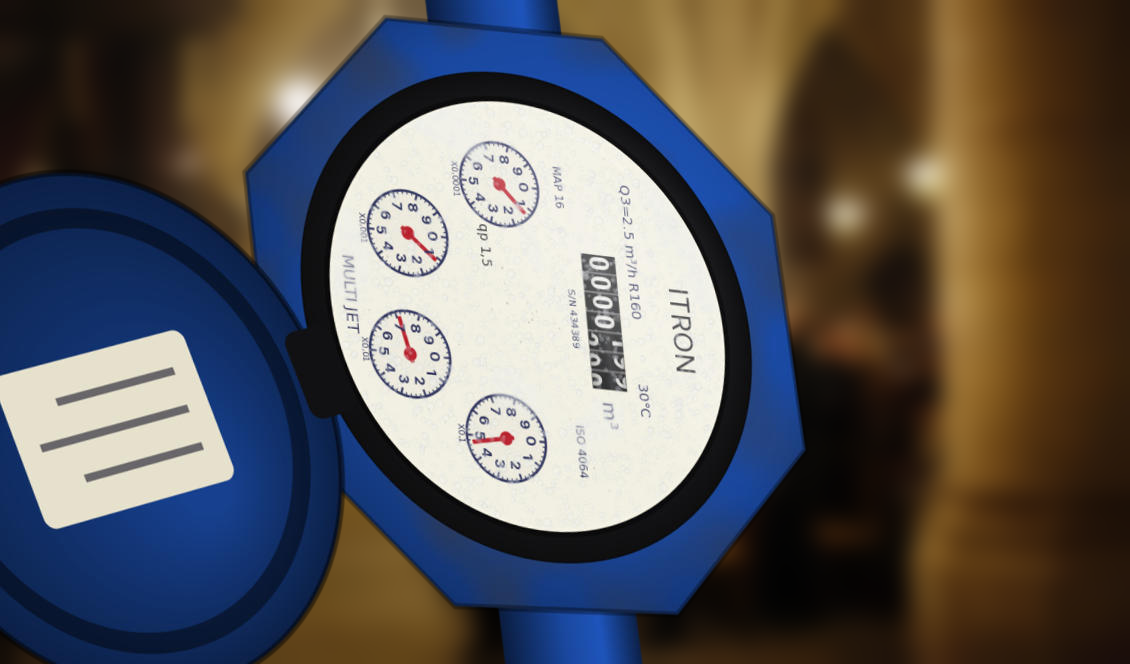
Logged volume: 199.4711 m³
